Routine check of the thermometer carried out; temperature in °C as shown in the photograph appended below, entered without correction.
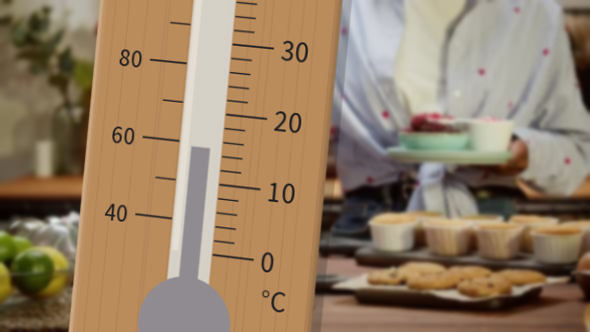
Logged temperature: 15 °C
